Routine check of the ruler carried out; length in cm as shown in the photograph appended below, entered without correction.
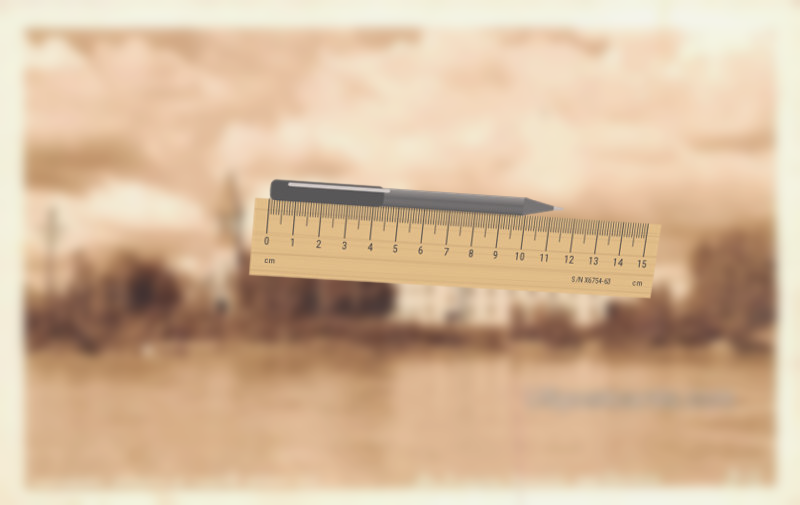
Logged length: 11.5 cm
